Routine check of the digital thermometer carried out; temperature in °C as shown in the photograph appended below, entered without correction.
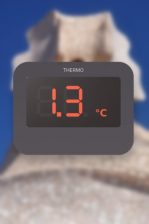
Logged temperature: 1.3 °C
